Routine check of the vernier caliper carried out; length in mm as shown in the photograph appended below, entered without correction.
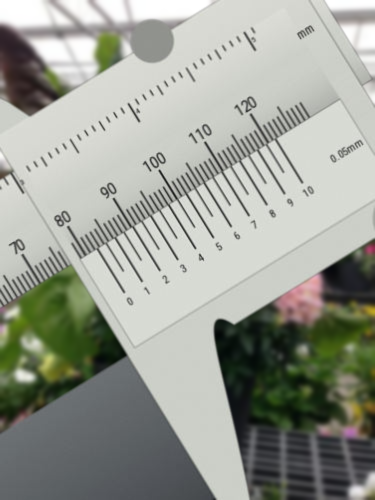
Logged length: 82.5 mm
